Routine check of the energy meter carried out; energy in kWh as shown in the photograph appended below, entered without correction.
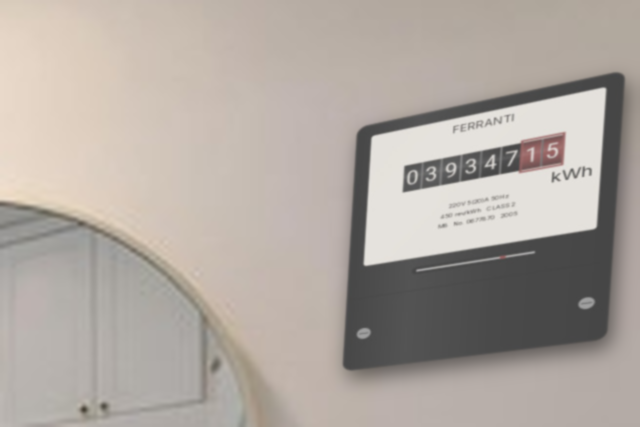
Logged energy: 39347.15 kWh
